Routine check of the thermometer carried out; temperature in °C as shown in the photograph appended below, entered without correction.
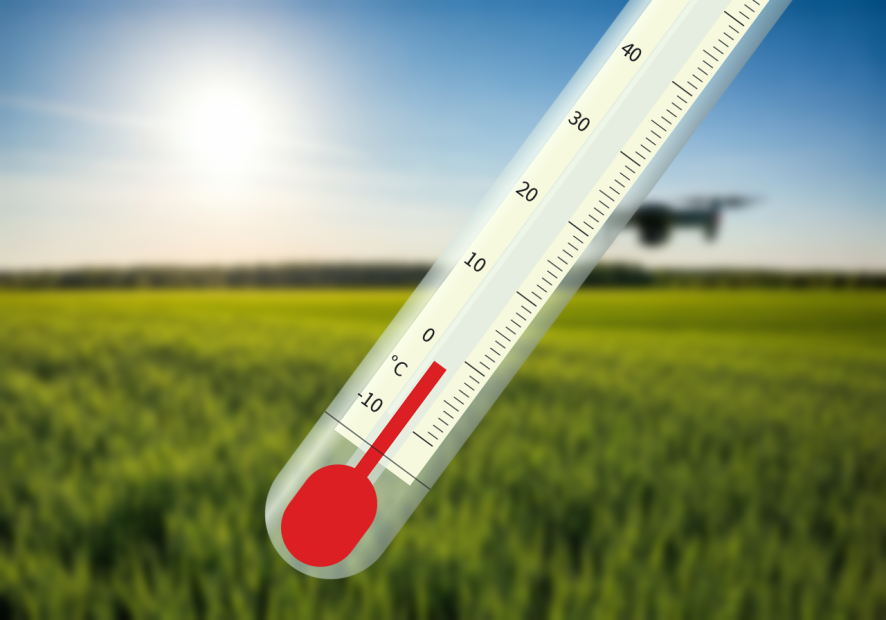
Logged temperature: -2 °C
